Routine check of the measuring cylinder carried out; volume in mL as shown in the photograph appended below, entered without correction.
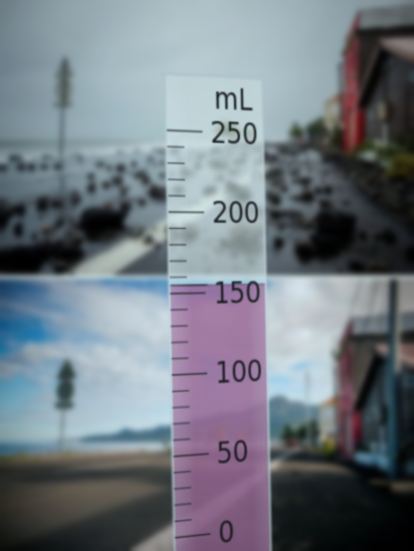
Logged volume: 155 mL
